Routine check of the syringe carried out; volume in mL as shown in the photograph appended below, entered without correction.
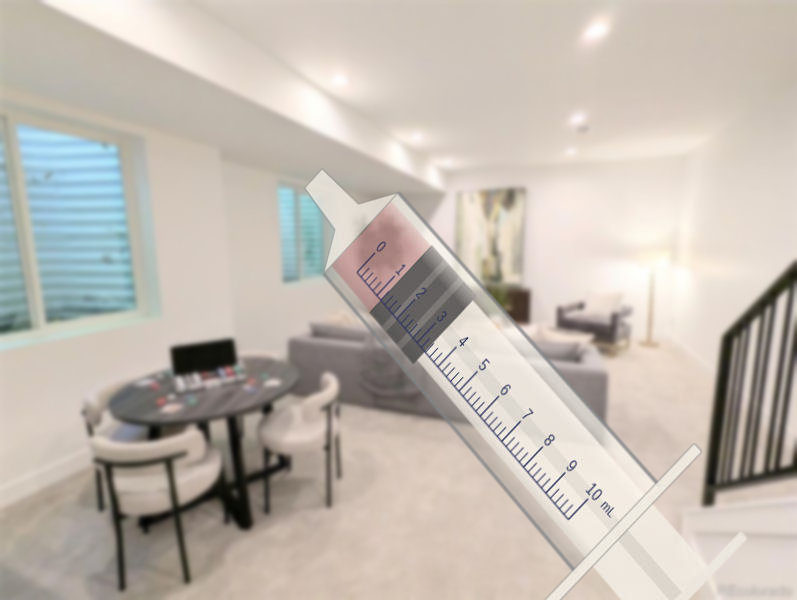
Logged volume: 1.2 mL
